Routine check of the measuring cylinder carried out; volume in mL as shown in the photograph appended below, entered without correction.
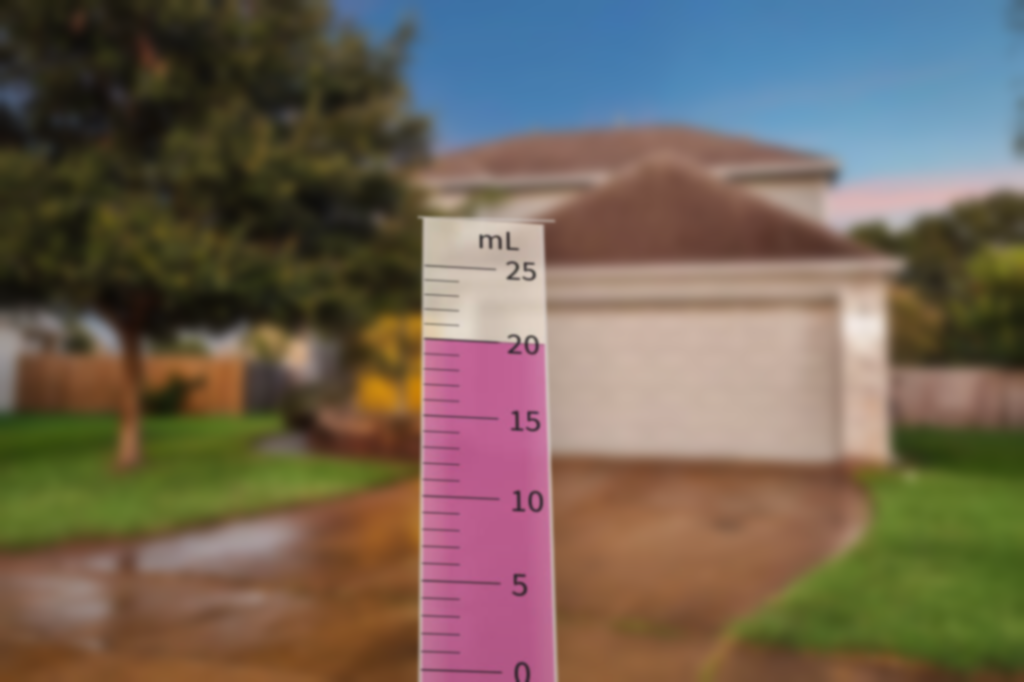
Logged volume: 20 mL
